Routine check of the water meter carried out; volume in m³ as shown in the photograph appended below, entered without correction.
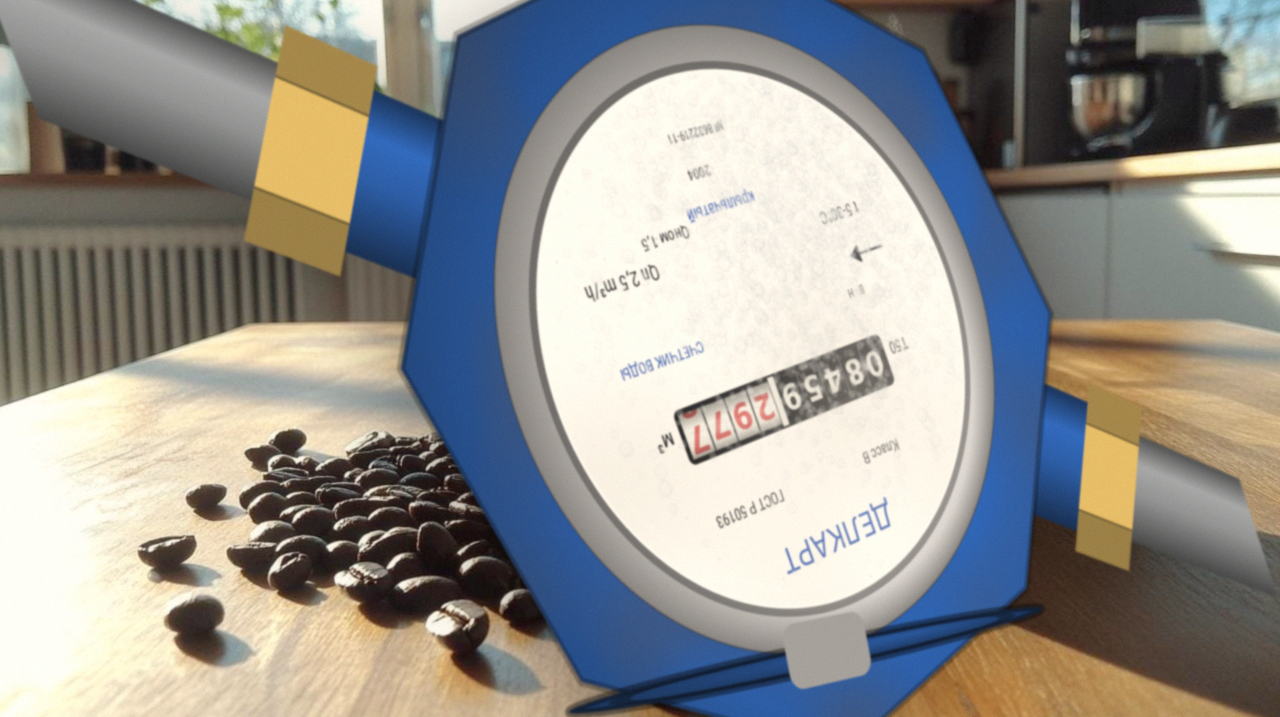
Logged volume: 8459.2977 m³
